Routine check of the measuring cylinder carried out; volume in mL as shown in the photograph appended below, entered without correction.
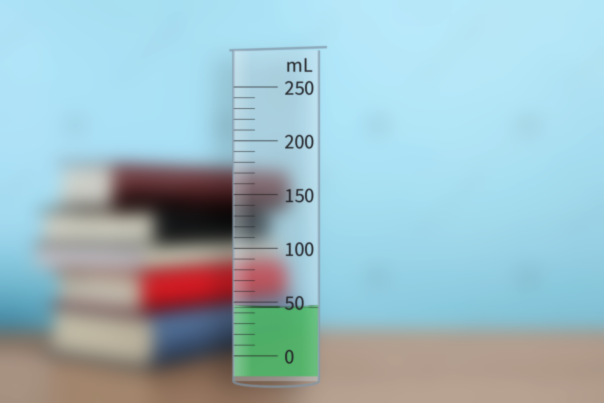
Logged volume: 45 mL
